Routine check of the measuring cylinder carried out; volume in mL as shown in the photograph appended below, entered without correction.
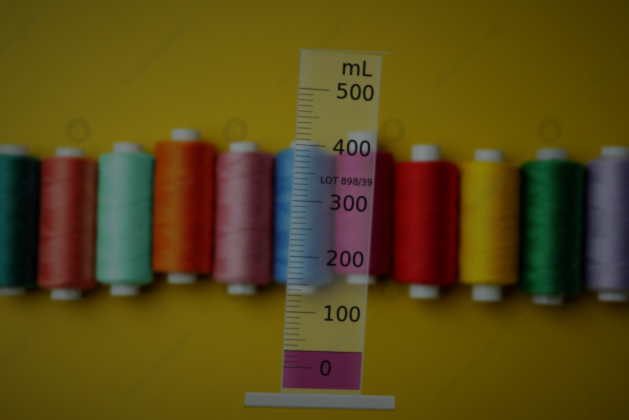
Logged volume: 30 mL
